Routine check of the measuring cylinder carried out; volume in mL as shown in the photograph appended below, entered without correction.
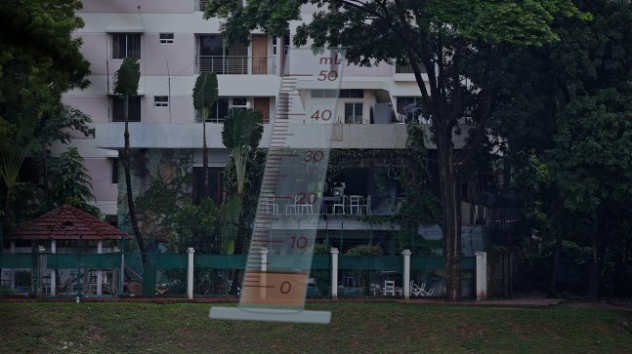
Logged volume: 3 mL
